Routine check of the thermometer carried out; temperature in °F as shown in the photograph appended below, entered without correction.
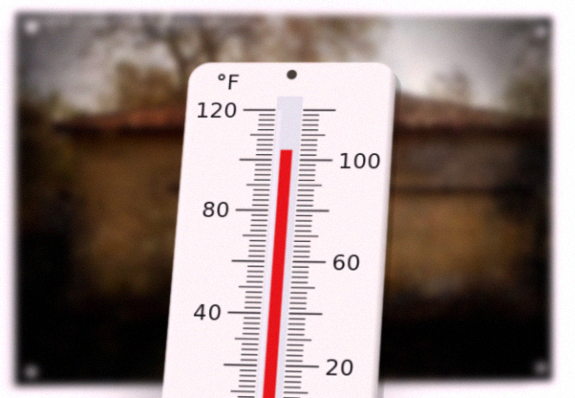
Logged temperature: 104 °F
